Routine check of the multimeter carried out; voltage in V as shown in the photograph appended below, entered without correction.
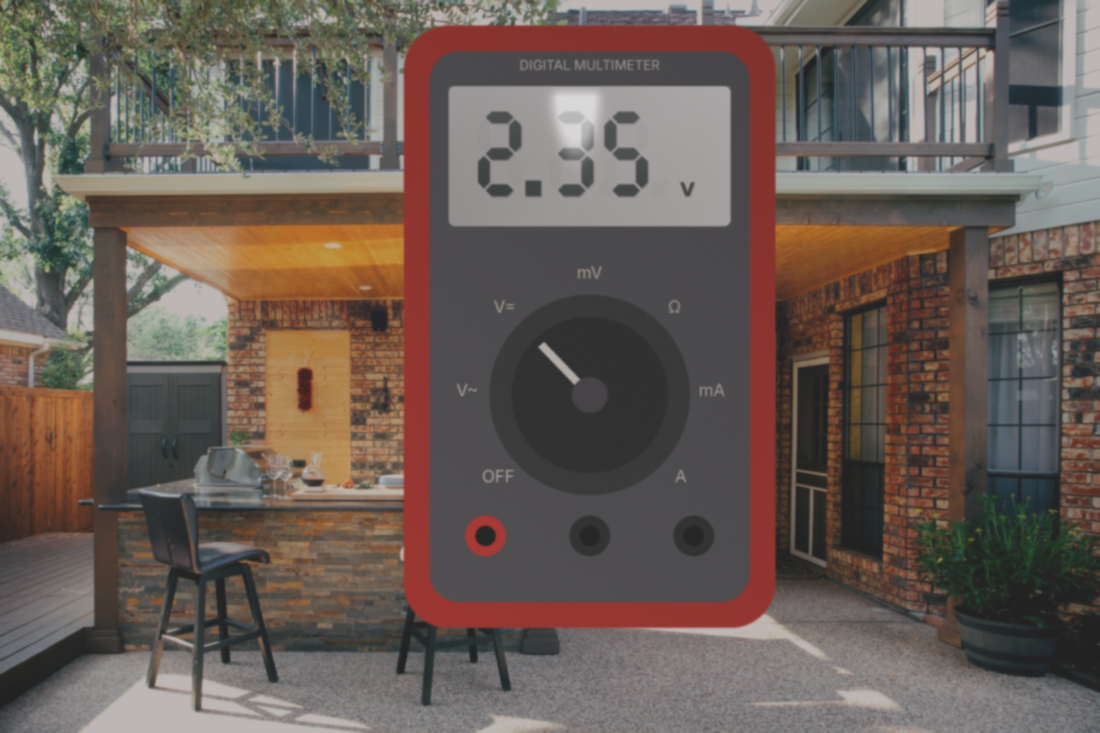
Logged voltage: 2.35 V
